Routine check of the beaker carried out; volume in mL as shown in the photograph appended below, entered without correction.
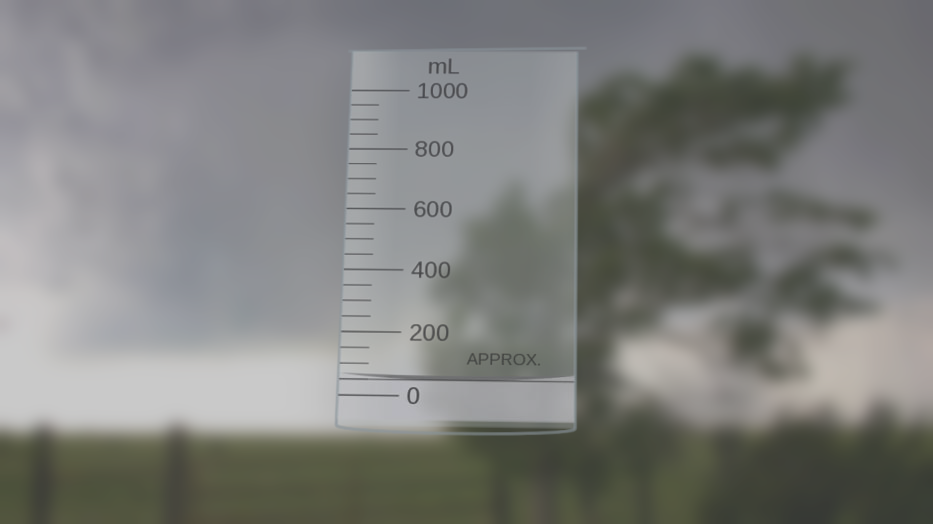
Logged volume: 50 mL
